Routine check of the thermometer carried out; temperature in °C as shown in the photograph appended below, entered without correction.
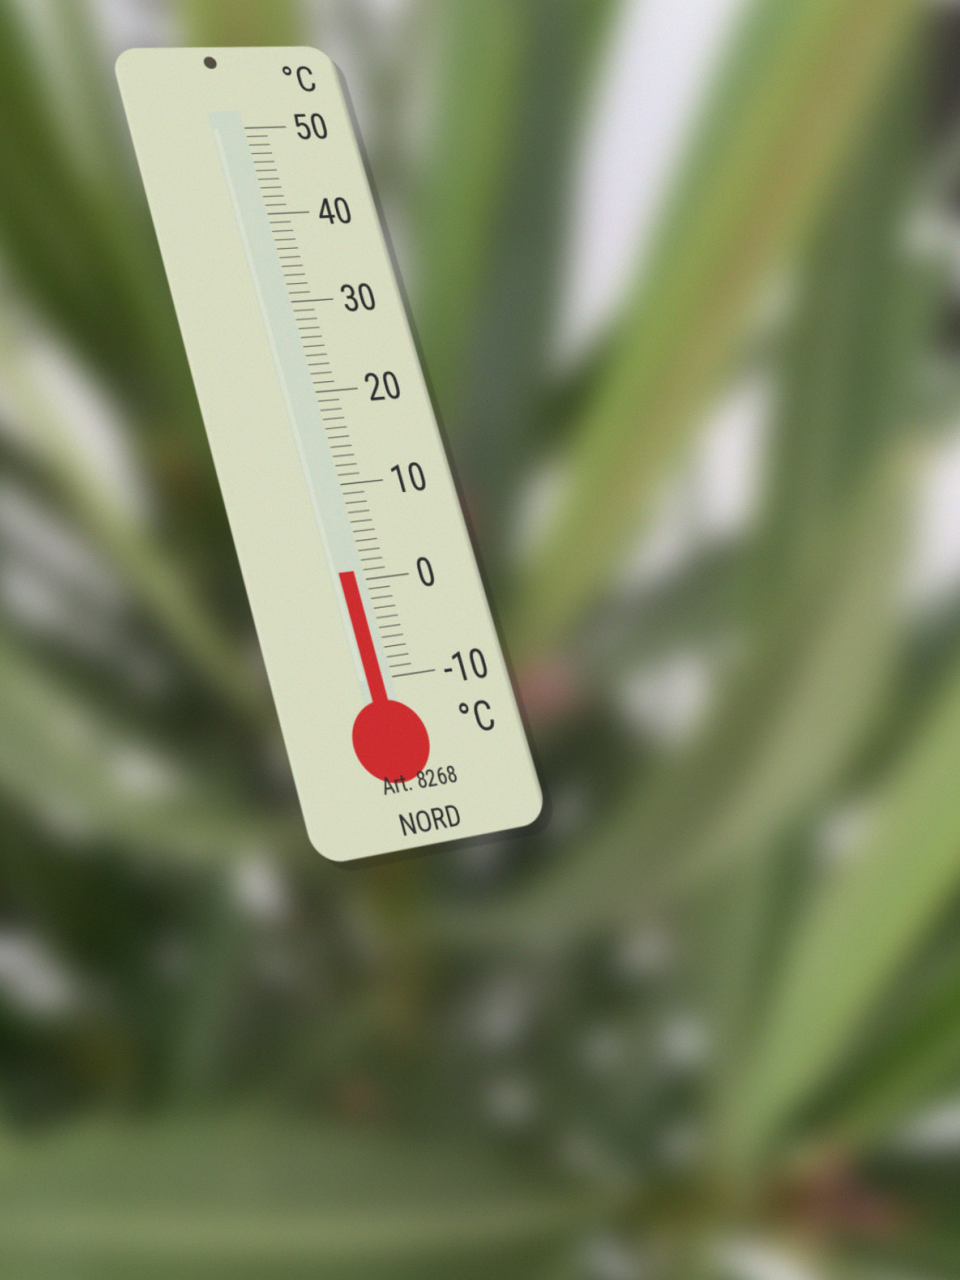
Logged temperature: 1 °C
